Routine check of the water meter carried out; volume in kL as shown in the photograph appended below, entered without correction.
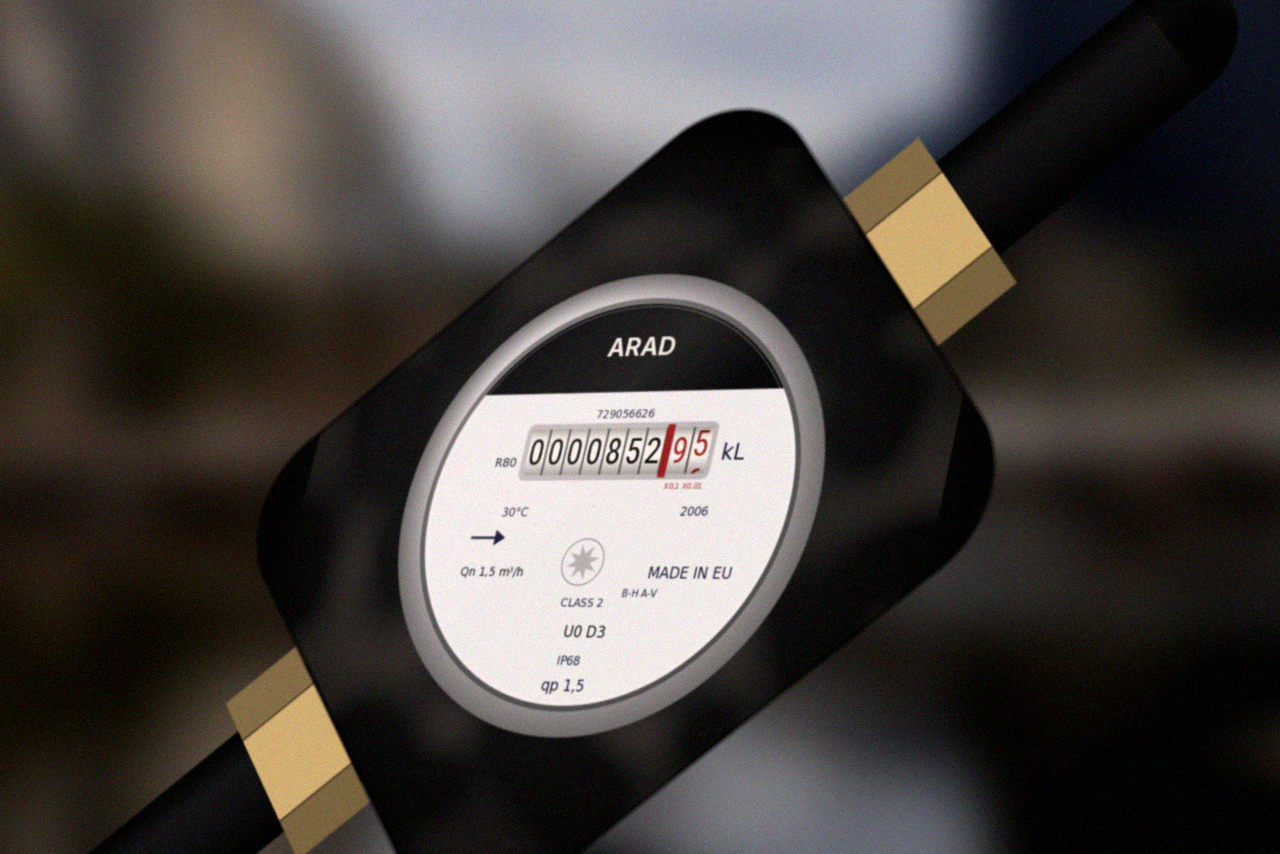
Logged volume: 852.95 kL
